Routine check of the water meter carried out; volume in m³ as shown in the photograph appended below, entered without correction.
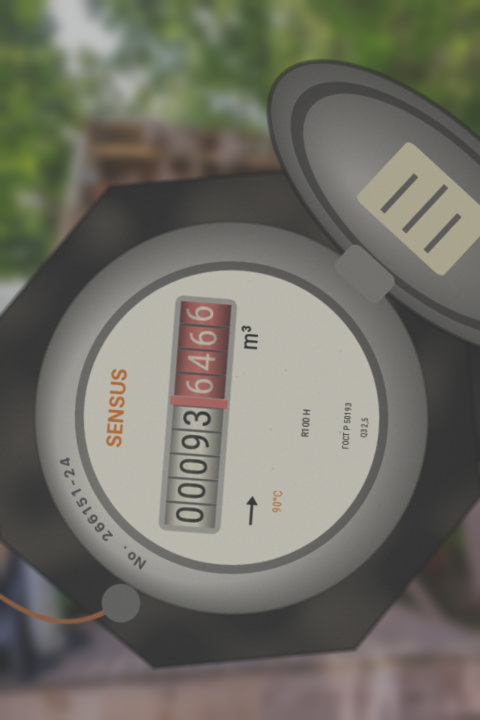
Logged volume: 93.6466 m³
